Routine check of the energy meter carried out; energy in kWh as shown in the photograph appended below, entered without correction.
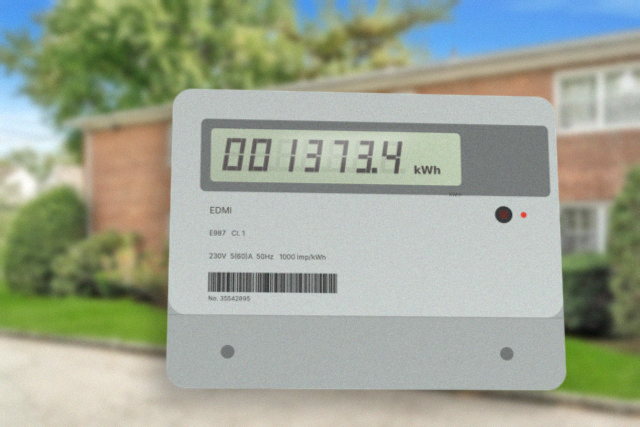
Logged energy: 1373.4 kWh
